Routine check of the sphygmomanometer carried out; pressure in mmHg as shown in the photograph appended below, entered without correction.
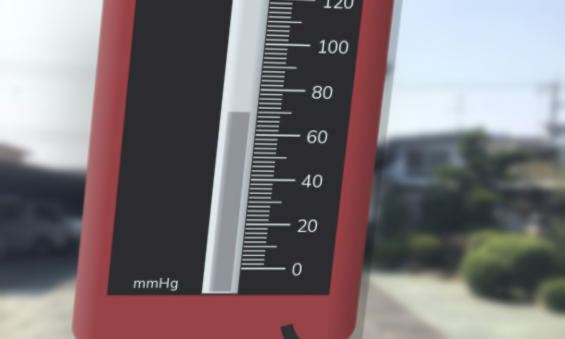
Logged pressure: 70 mmHg
